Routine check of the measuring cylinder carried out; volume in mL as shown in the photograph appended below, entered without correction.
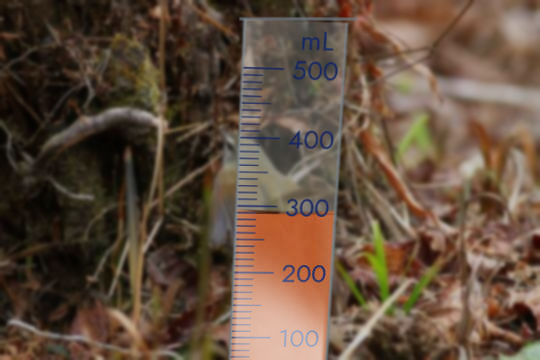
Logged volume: 290 mL
